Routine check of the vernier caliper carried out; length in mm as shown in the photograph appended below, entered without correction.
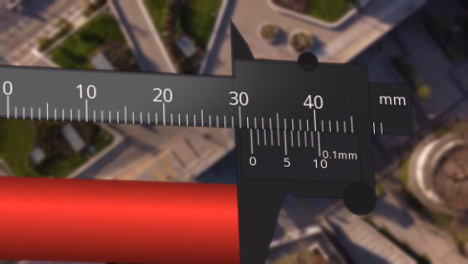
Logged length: 31.4 mm
